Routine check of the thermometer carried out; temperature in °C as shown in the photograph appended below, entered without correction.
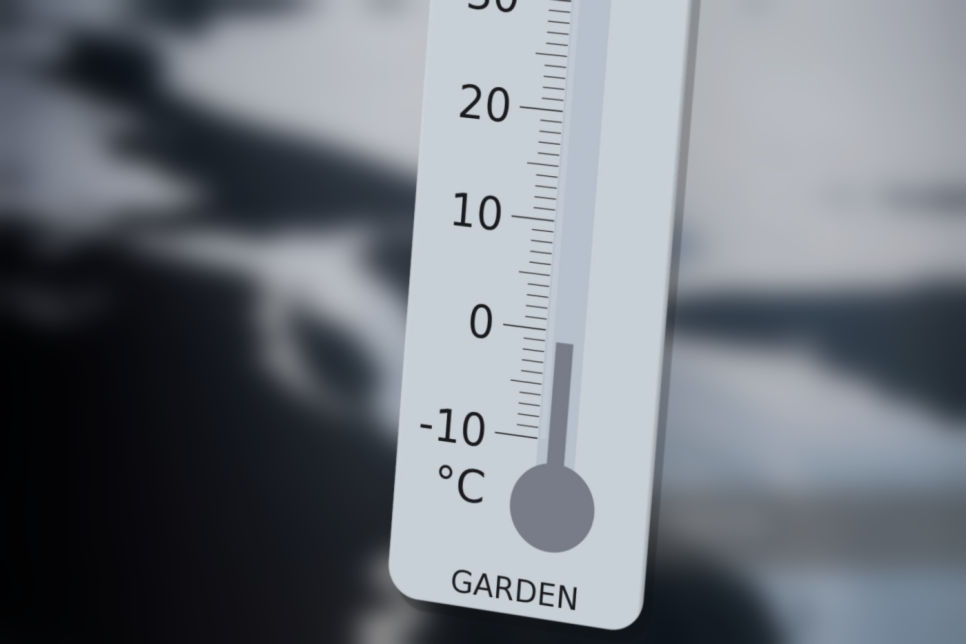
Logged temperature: -1 °C
